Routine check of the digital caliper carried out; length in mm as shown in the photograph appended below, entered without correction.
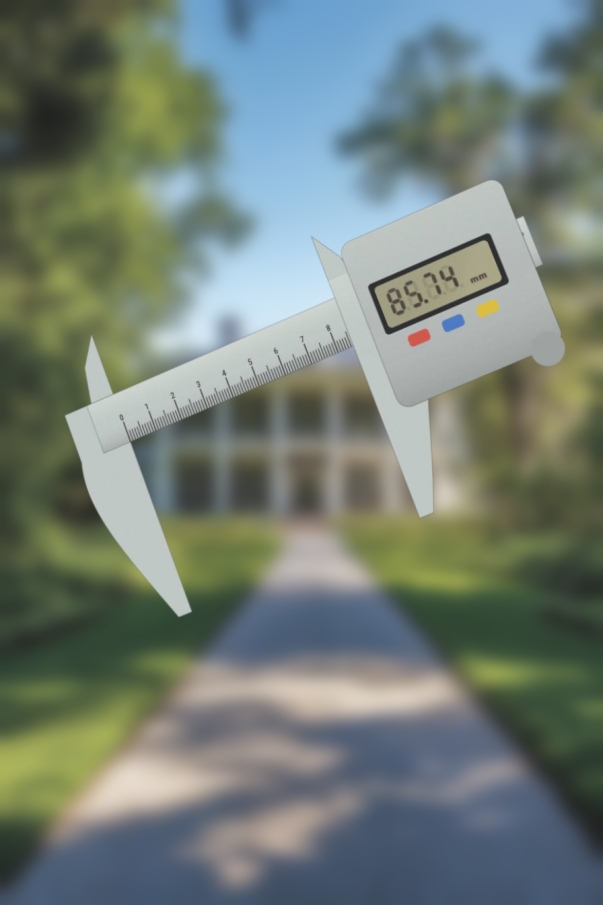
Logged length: 85.74 mm
